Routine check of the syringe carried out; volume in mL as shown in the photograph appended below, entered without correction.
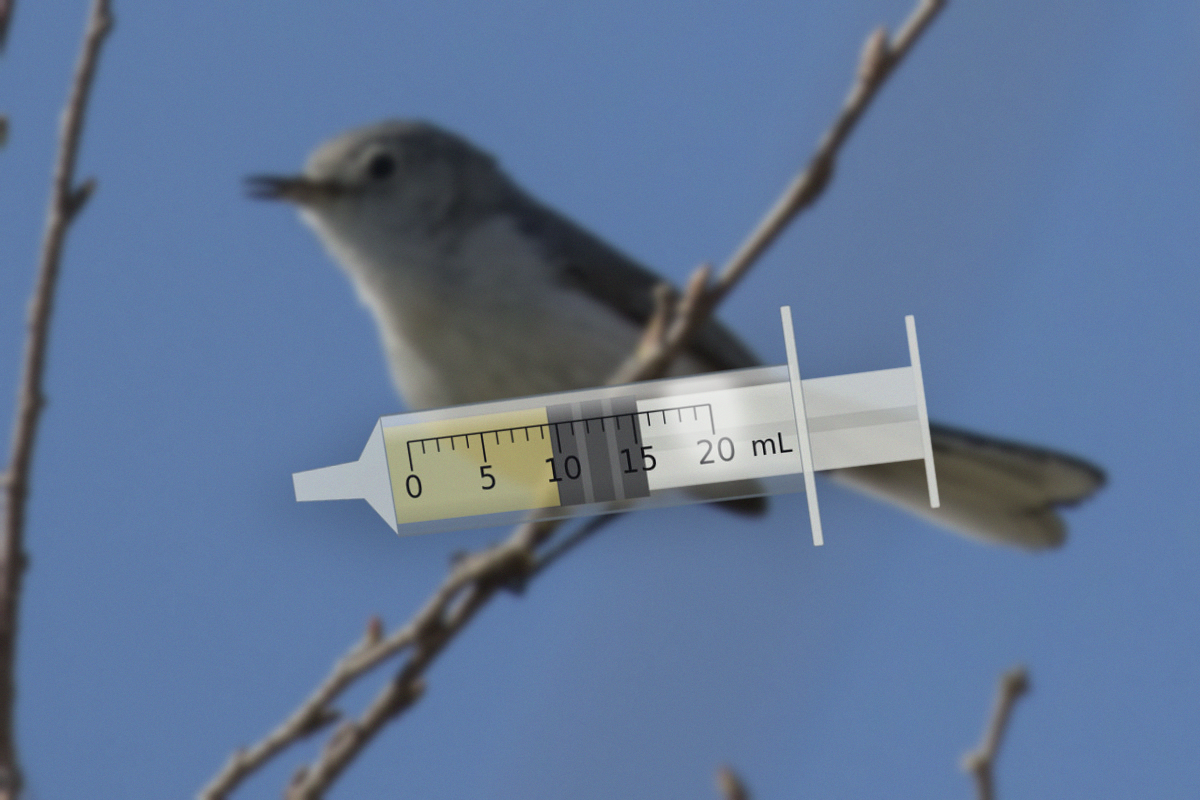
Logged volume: 9.5 mL
